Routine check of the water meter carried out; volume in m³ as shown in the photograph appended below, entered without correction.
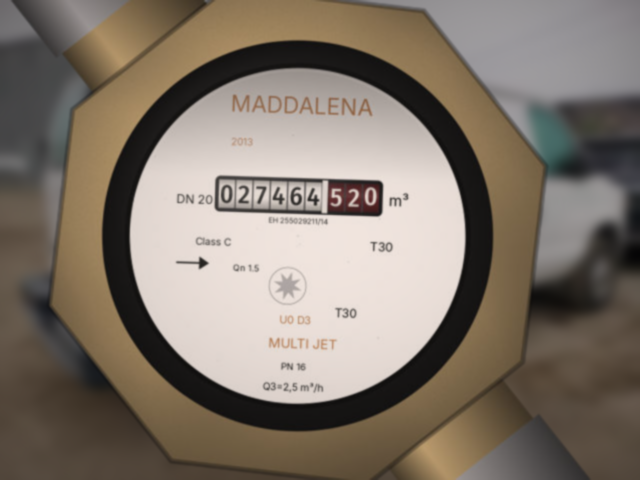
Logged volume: 27464.520 m³
